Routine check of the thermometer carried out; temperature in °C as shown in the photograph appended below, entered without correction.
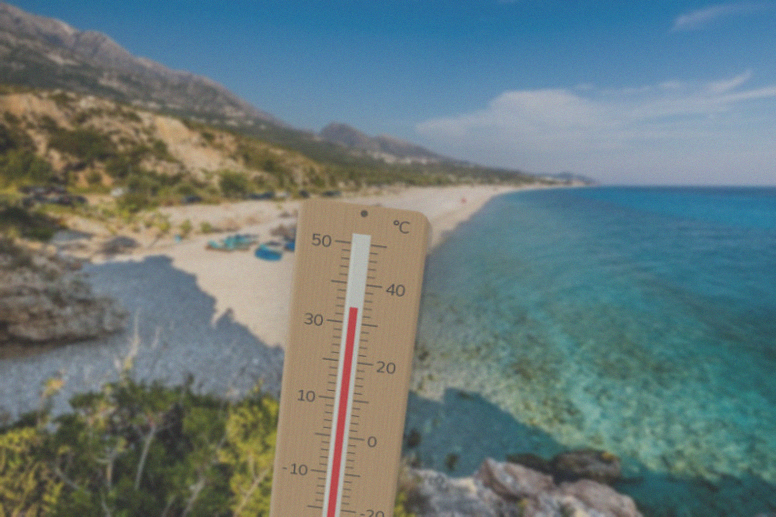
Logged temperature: 34 °C
